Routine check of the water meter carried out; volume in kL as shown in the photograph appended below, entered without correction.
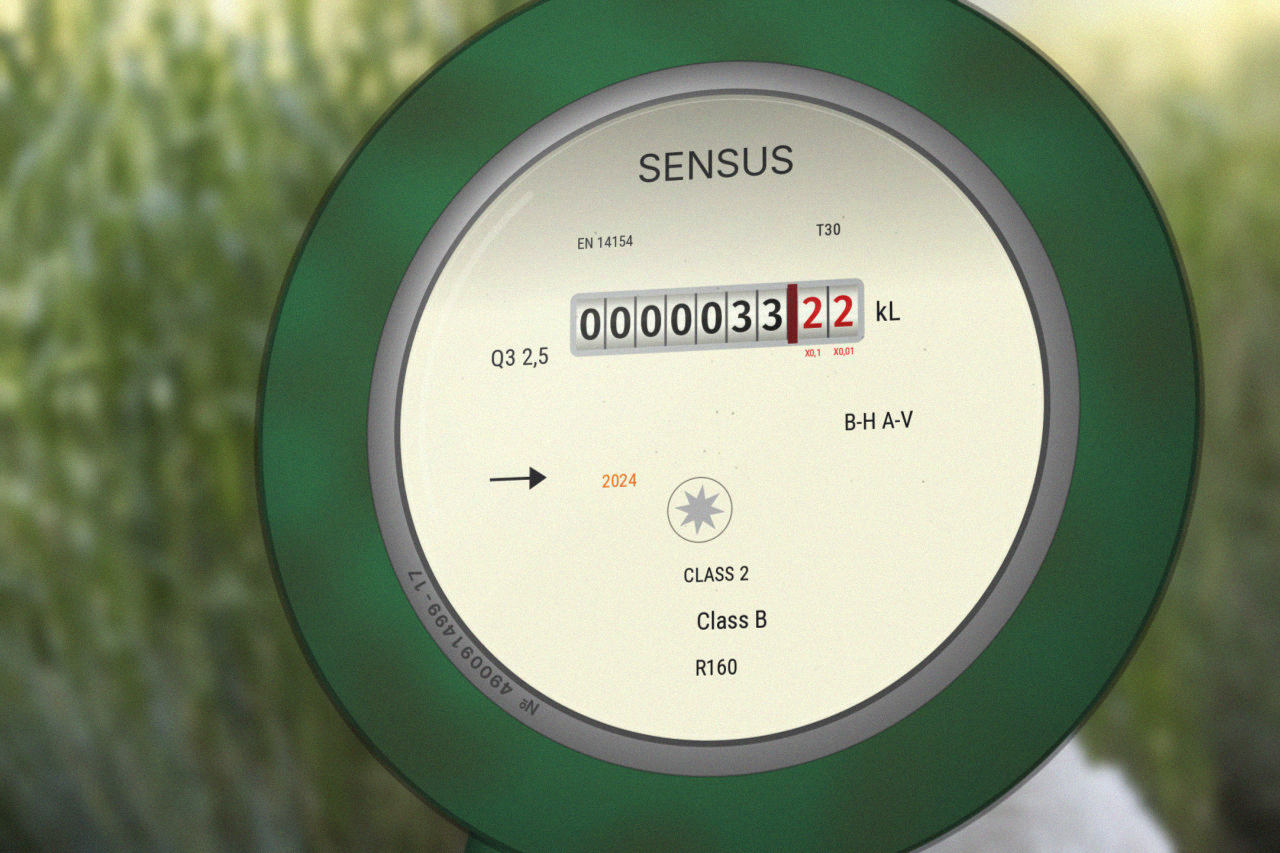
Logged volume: 33.22 kL
